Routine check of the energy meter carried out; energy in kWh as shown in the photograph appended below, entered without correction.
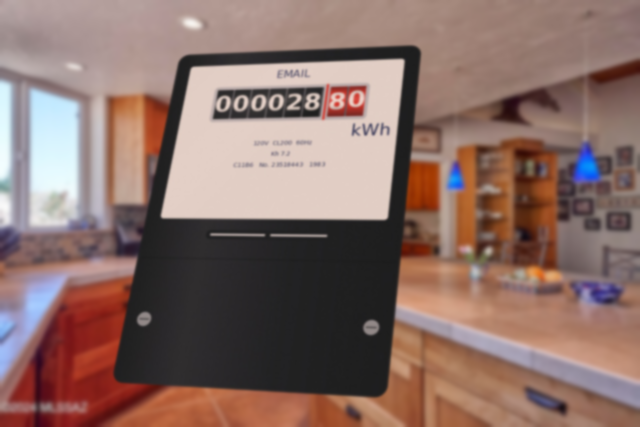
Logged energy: 28.80 kWh
